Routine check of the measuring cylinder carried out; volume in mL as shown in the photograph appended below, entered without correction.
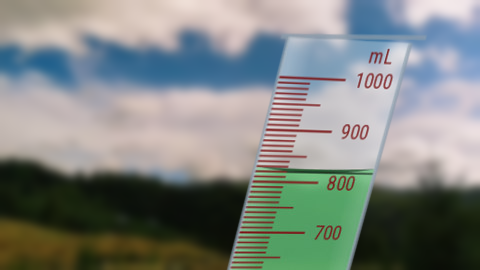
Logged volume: 820 mL
